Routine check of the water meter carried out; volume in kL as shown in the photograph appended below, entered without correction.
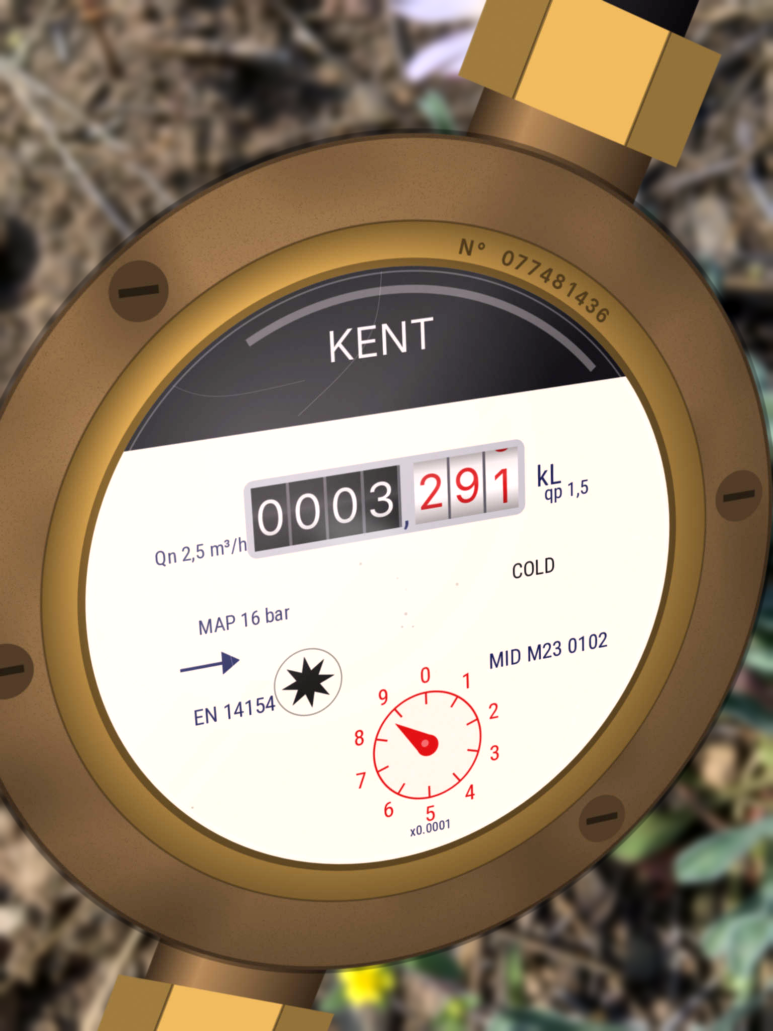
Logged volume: 3.2908 kL
